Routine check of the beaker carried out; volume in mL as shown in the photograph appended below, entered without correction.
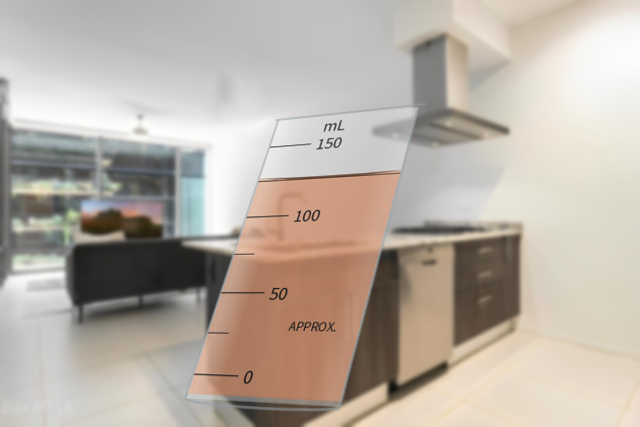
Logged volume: 125 mL
